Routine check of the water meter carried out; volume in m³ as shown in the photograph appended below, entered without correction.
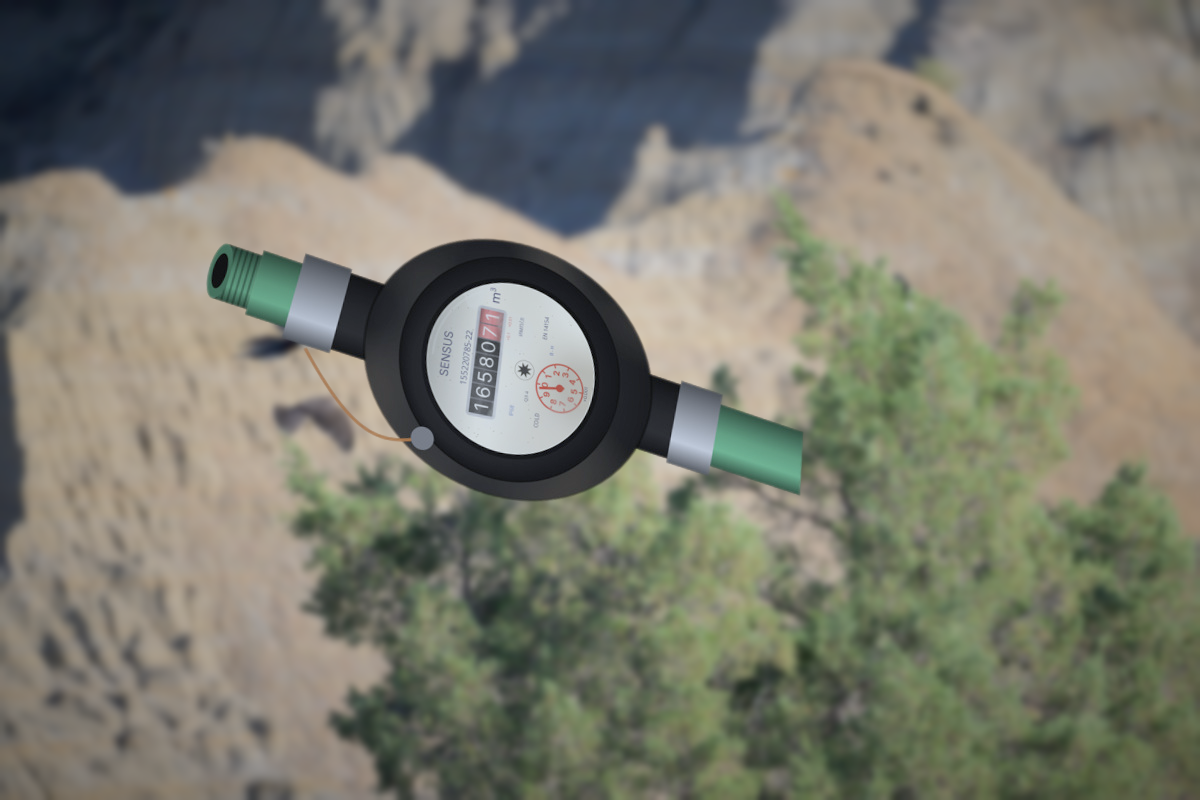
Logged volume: 16580.709 m³
